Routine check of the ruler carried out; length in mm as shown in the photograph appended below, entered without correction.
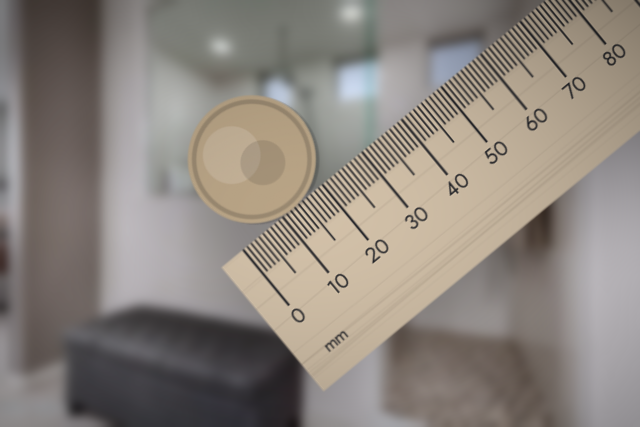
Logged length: 25 mm
